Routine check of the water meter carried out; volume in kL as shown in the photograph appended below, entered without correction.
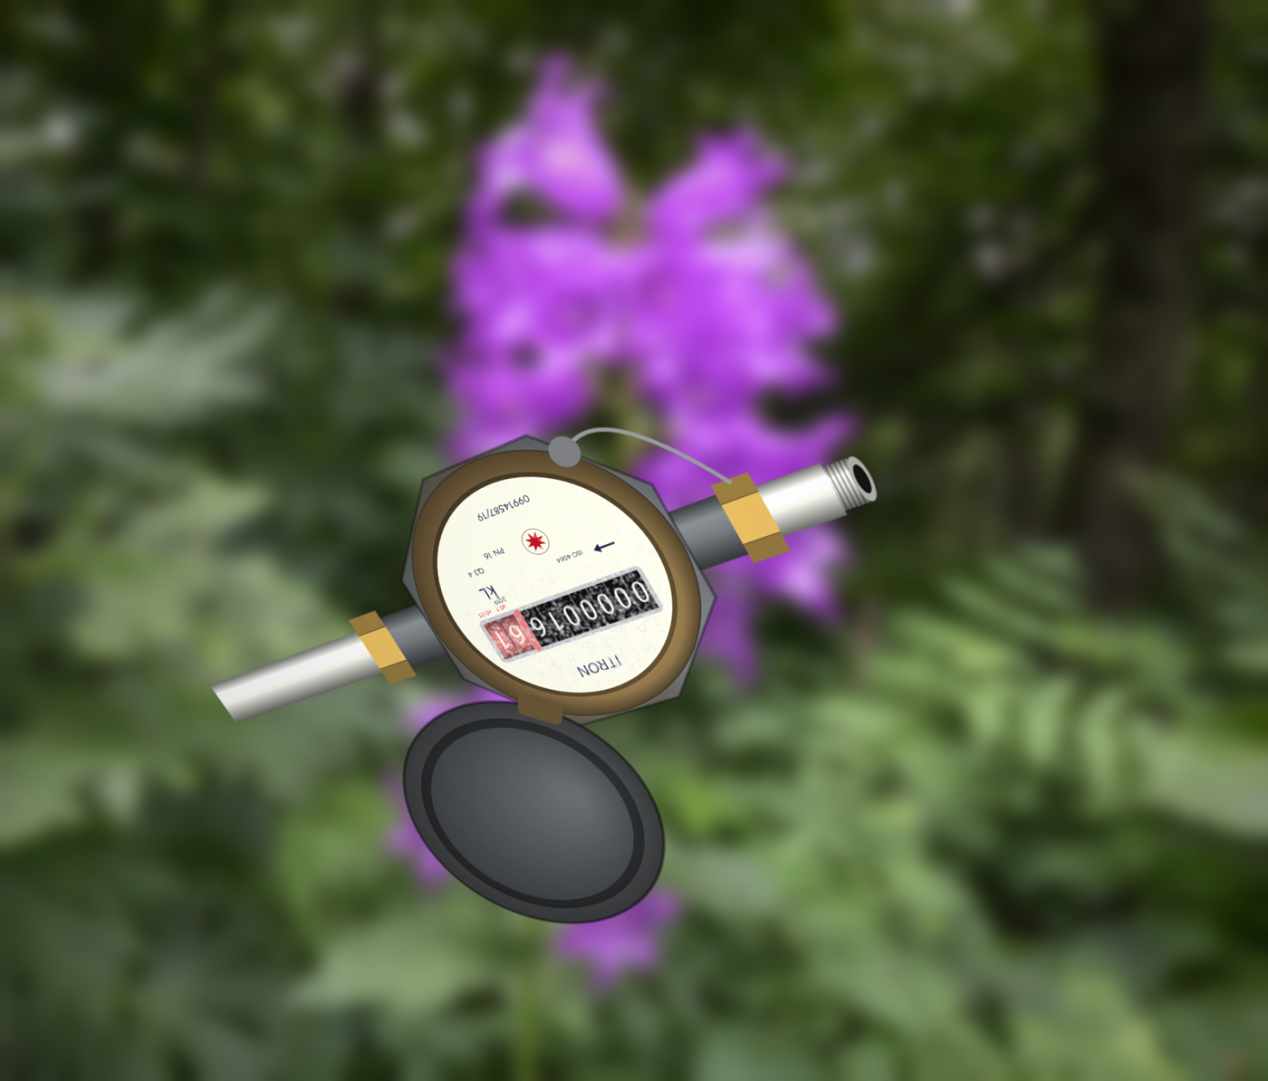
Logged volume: 16.61 kL
